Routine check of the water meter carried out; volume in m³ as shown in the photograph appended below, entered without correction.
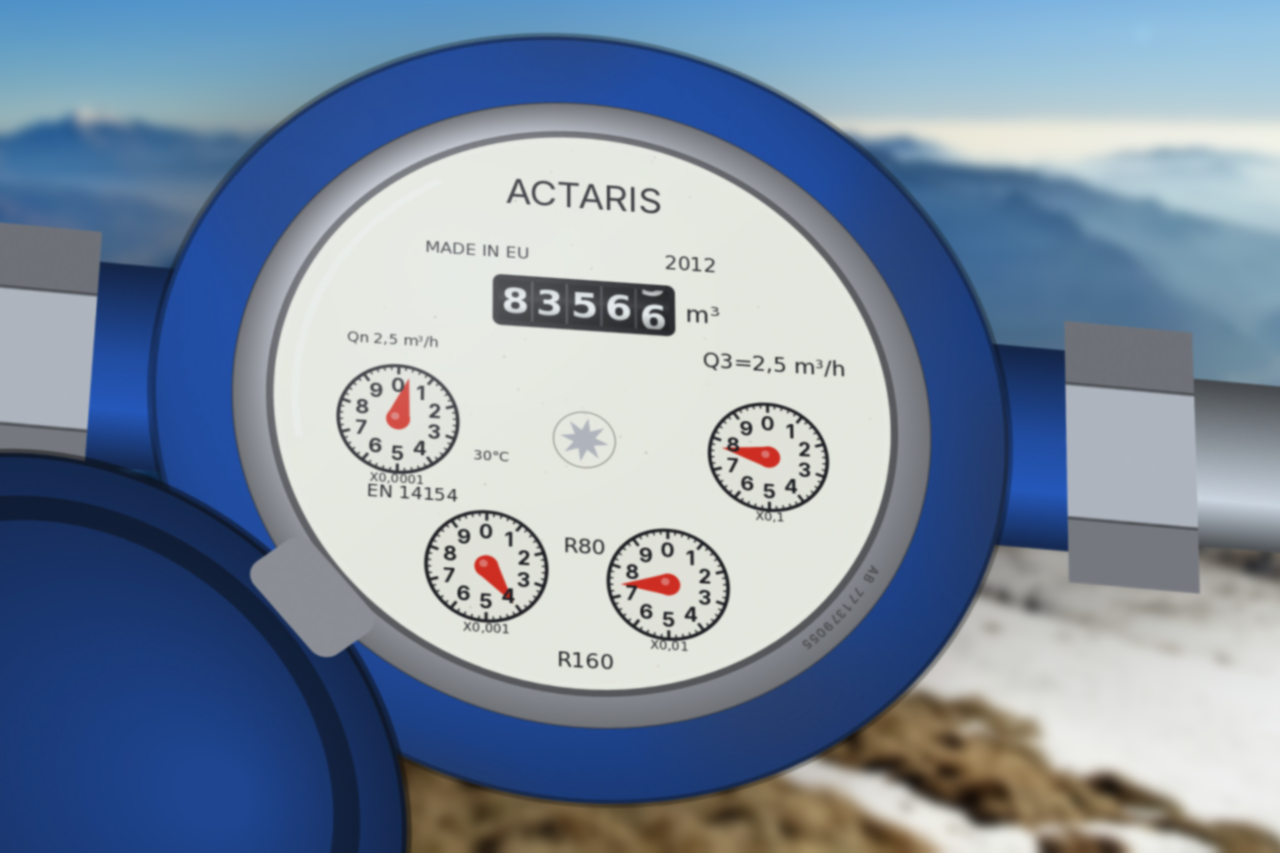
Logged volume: 83565.7740 m³
